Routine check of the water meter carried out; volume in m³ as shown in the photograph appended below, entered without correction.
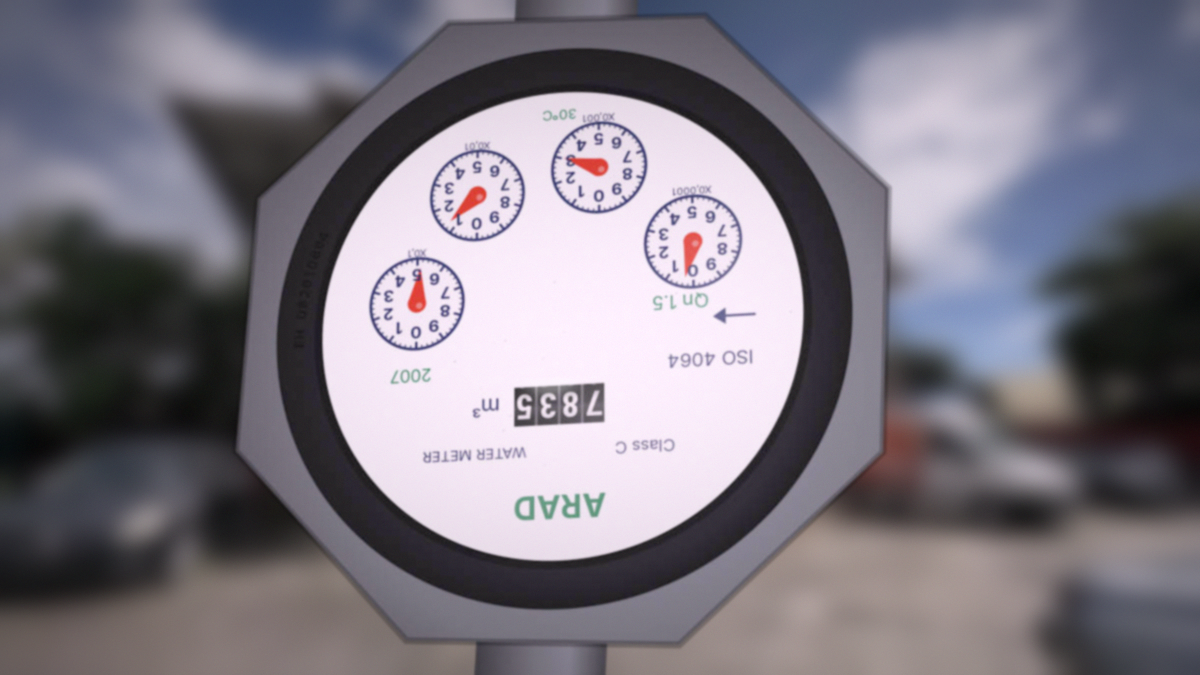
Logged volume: 7835.5130 m³
